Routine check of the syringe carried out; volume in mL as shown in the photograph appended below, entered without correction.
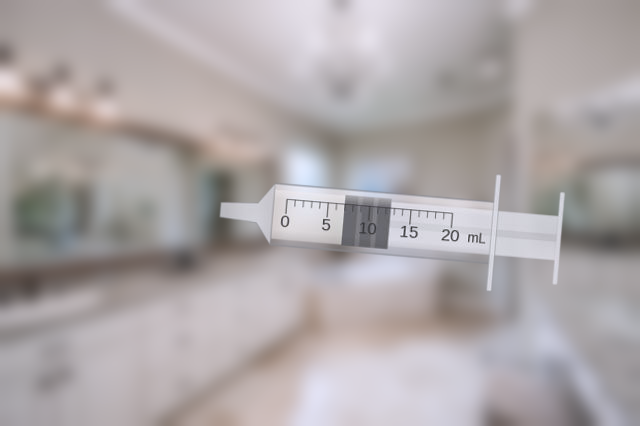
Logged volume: 7 mL
